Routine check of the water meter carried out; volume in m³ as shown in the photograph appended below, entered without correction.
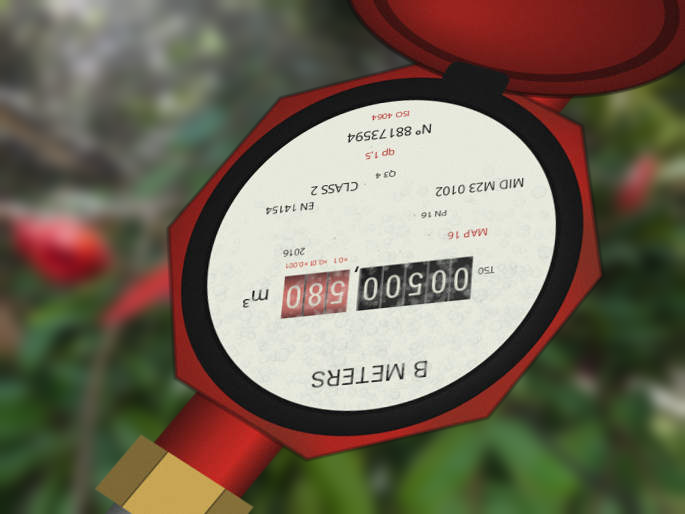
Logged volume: 500.580 m³
